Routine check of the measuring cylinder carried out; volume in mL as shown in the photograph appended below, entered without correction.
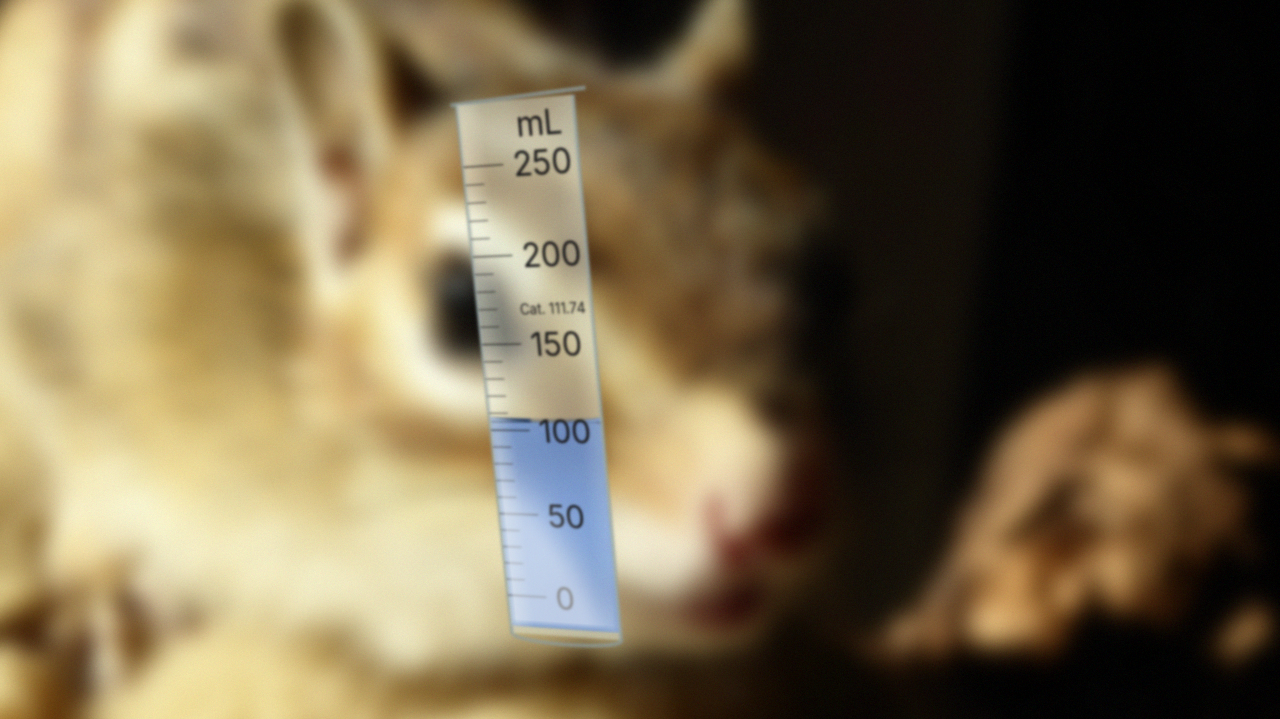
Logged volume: 105 mL
